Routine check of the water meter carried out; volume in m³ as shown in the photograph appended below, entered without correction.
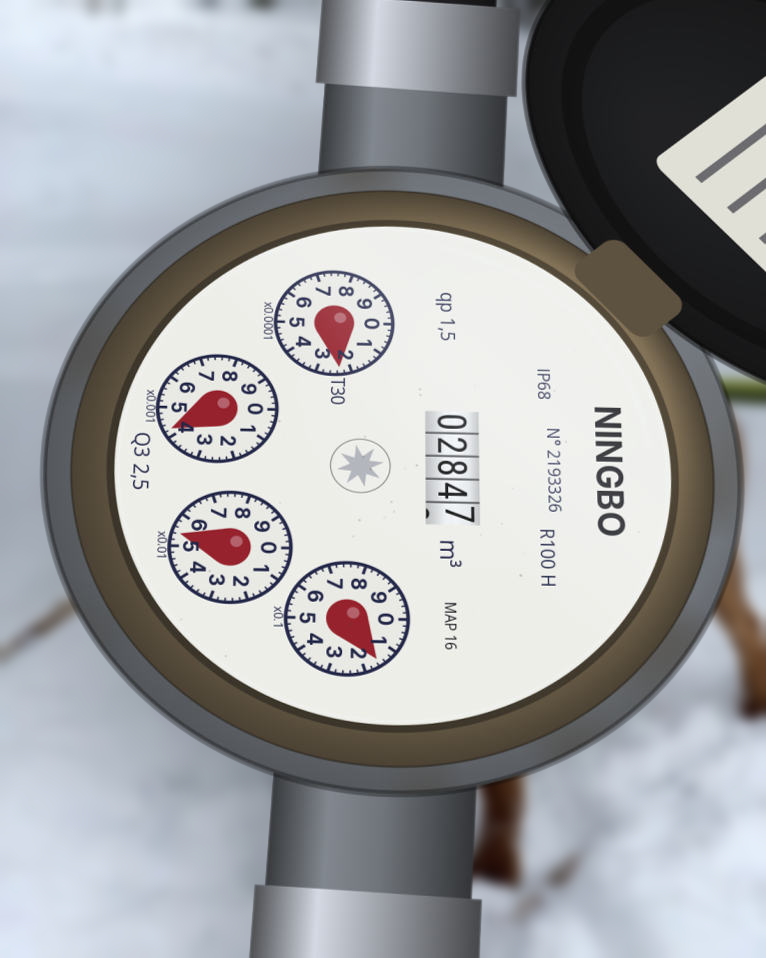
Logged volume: 2847.1542 m³
